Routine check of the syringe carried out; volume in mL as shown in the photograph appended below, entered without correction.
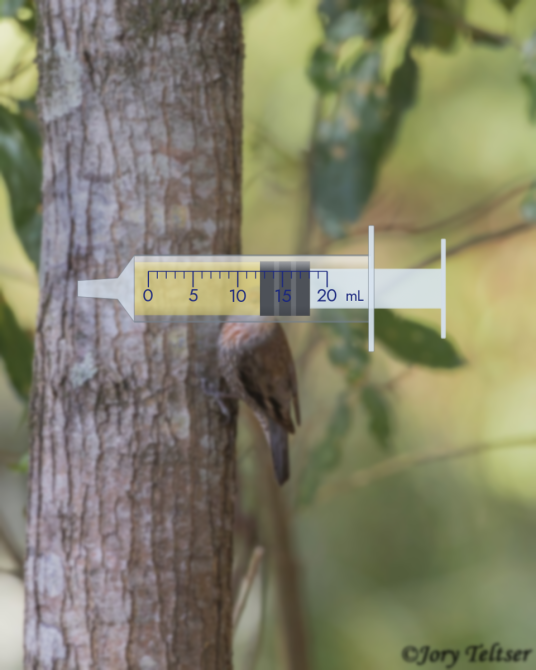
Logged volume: 12.5 mL
